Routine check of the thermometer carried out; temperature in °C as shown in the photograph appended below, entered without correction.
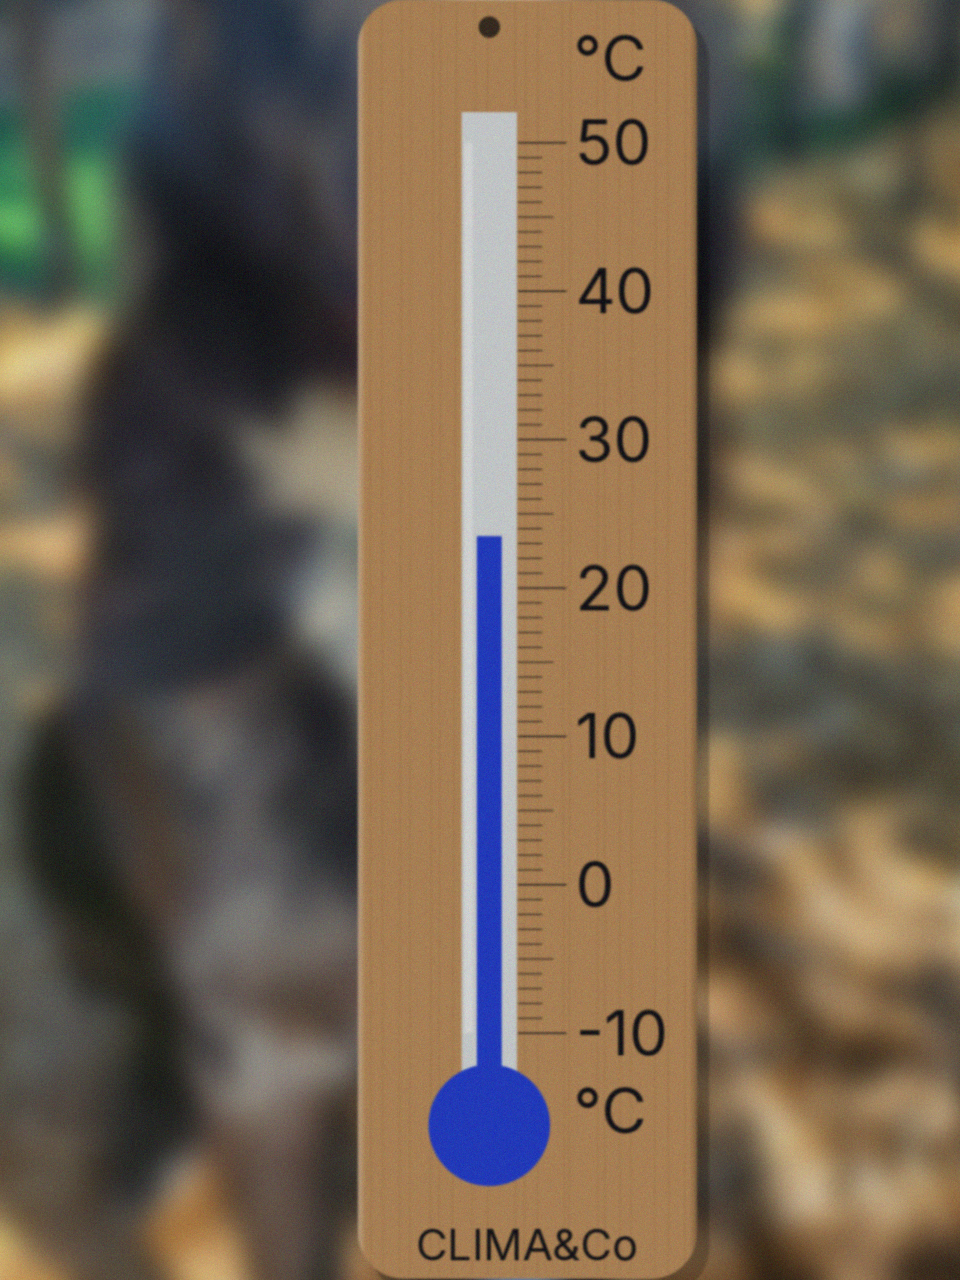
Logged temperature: 23.5 °C
